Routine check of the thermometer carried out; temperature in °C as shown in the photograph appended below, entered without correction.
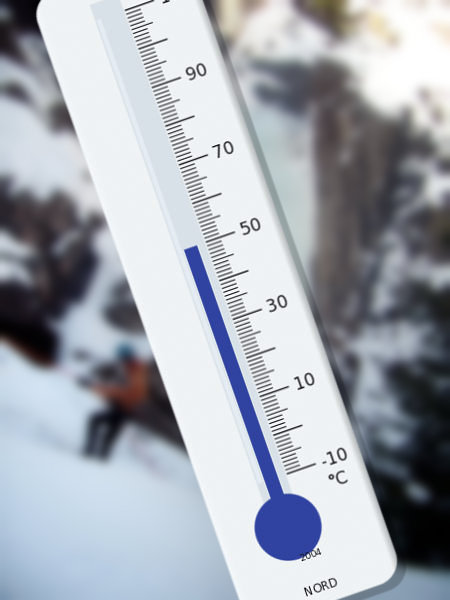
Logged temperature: 50 °C
